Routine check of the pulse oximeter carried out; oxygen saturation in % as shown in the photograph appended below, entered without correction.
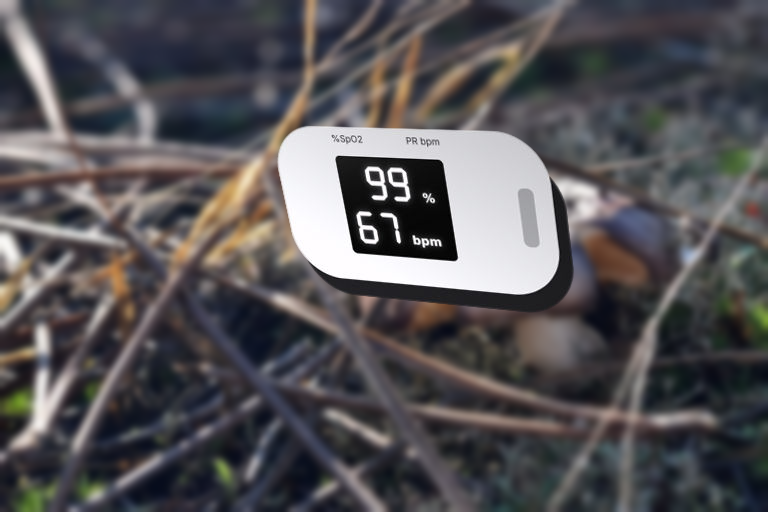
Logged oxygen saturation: 99 %
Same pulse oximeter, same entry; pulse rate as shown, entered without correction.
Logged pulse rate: 67 bpm
